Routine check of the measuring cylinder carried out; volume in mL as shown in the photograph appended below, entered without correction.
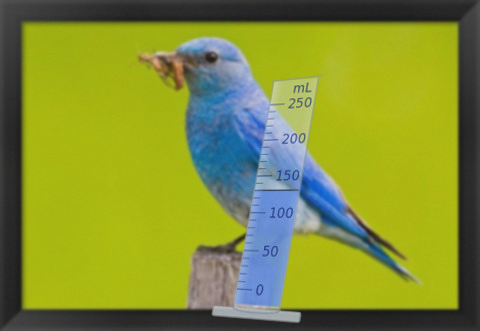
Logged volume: 130 mL
